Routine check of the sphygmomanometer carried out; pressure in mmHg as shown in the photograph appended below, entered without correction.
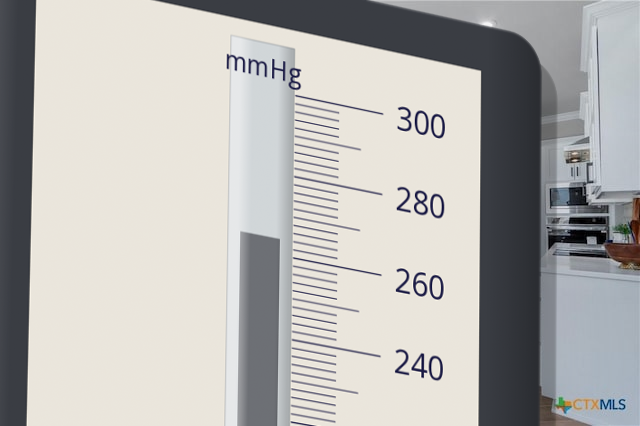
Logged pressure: 264 mmHg
